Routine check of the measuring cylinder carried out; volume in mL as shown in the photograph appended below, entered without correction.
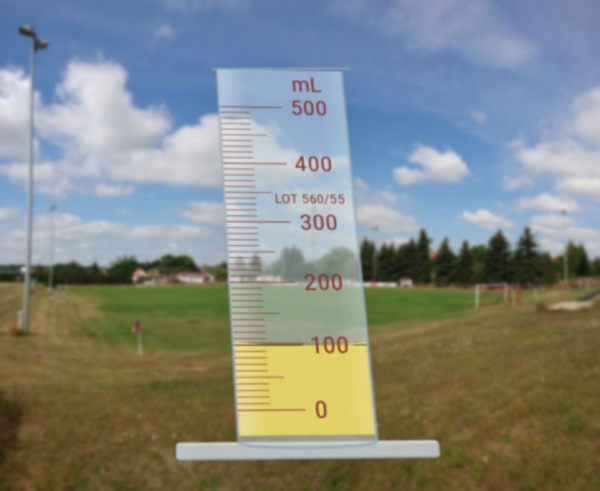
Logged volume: 100 mL
